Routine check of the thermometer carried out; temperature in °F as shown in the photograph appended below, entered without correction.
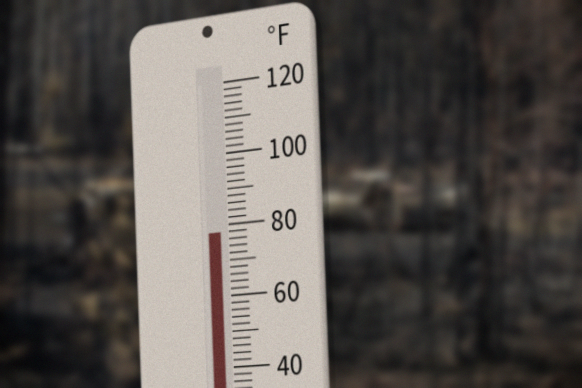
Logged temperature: 78 °F
